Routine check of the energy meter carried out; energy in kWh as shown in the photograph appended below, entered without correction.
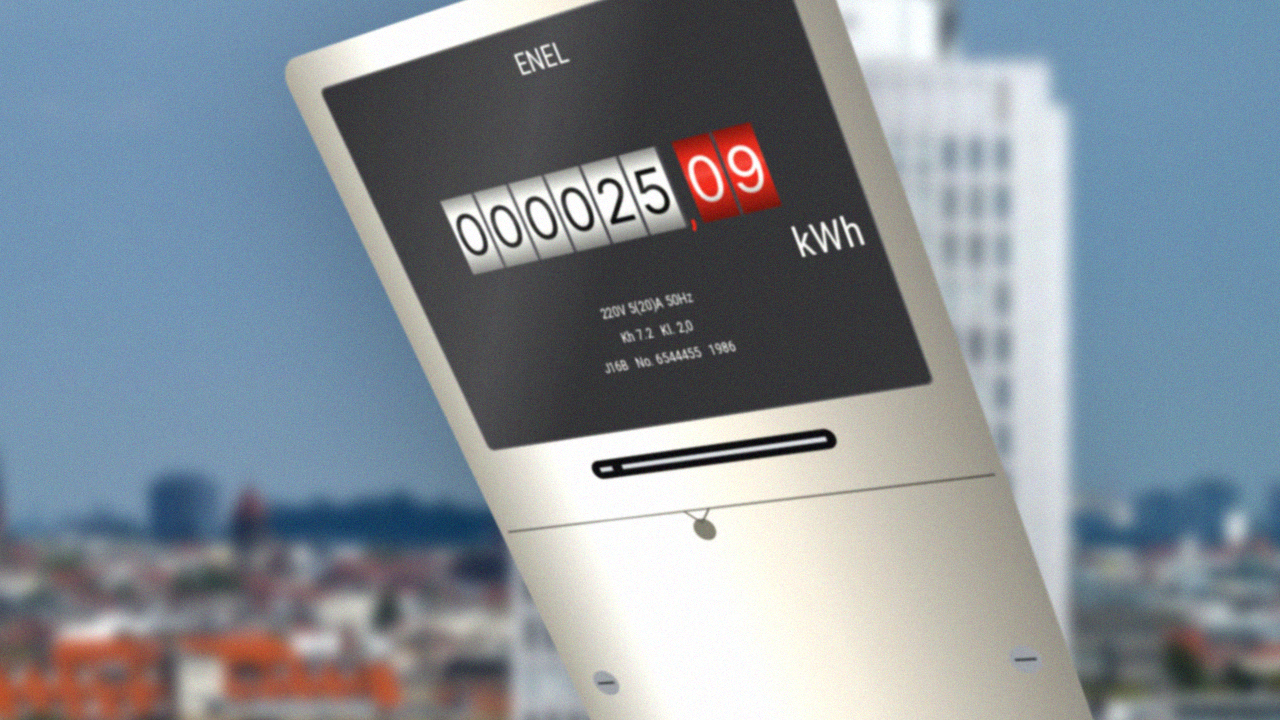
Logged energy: 25.09 kWh
